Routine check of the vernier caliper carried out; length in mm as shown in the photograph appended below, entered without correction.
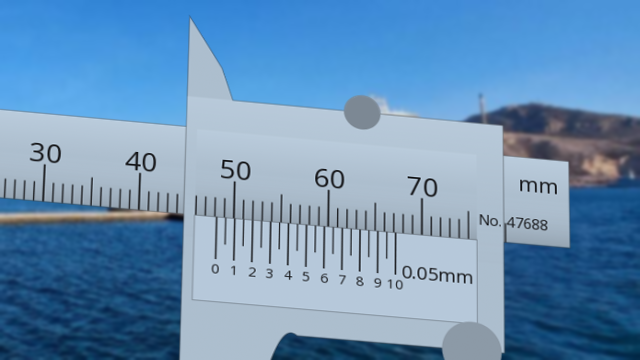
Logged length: 48.2 mm
